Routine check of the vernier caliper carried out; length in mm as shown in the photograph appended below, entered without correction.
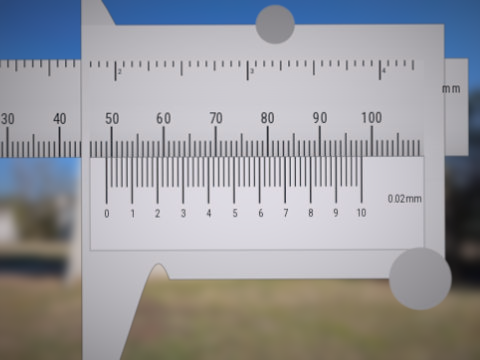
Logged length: 49.0 mm
